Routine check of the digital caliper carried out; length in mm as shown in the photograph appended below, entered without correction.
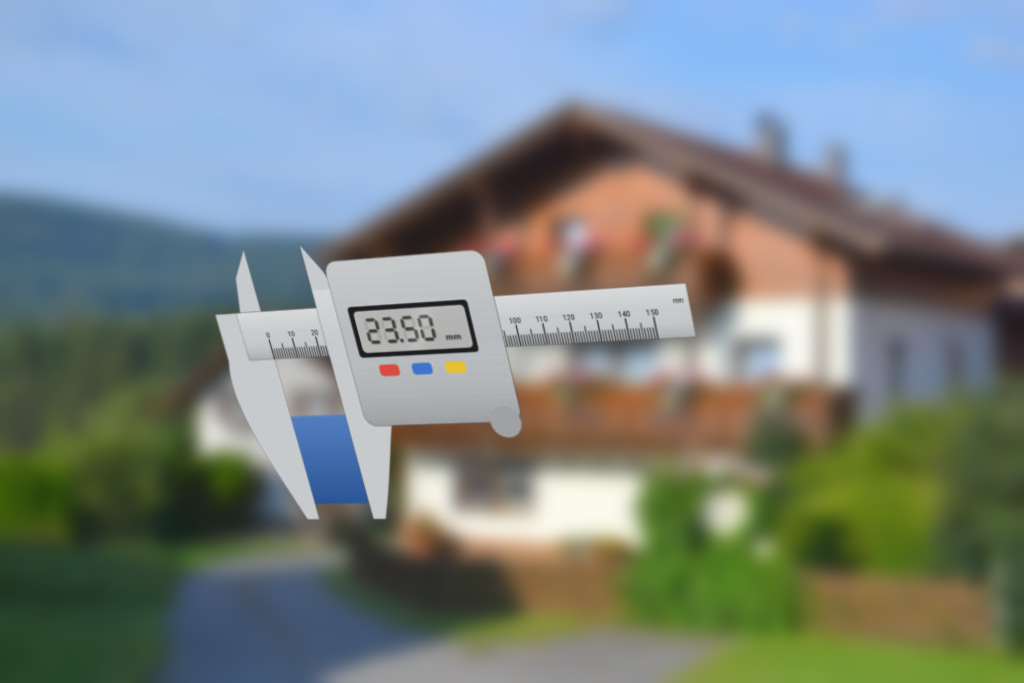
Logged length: 23.50 mm
